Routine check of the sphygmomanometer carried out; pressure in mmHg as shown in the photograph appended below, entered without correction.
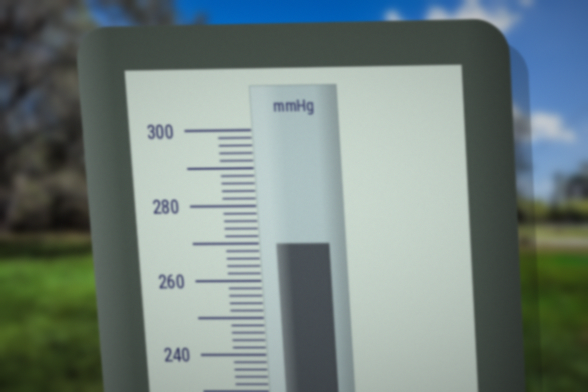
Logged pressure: 270 mmHg
